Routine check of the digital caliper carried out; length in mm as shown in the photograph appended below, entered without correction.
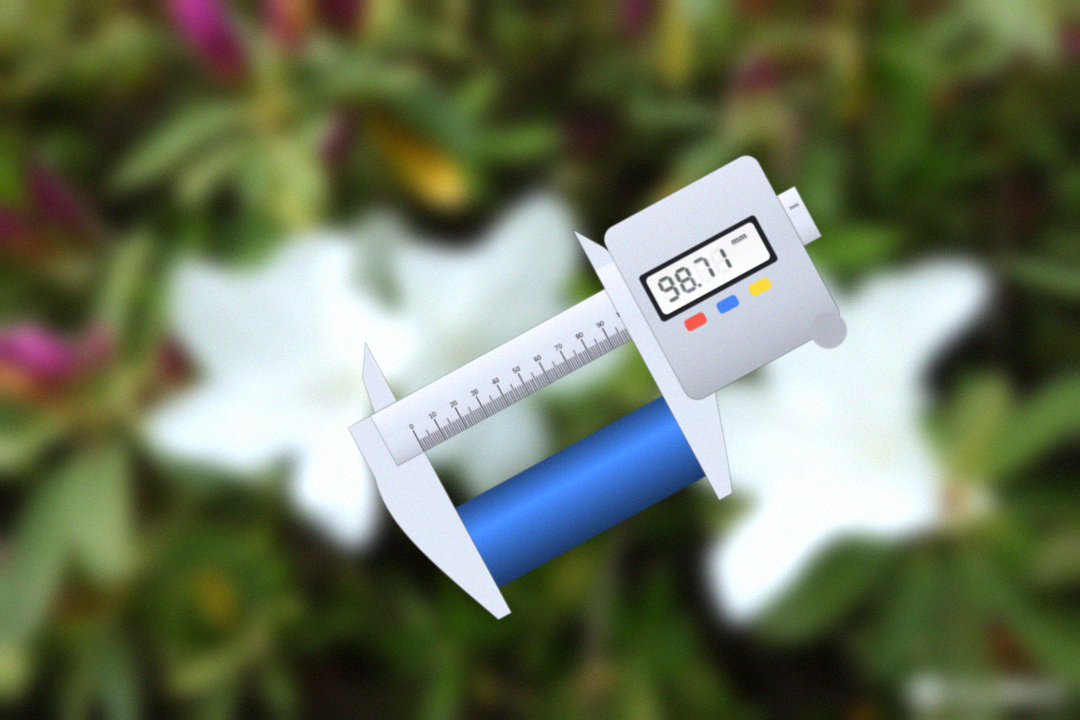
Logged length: 98.71 mm
